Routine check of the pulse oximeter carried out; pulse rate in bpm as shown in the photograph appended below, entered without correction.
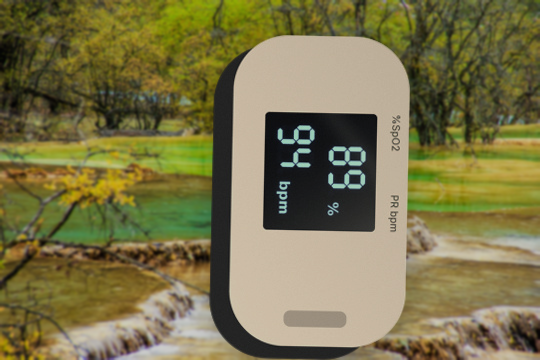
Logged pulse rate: 94 bpm
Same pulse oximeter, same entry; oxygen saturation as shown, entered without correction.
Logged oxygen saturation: 89 %
